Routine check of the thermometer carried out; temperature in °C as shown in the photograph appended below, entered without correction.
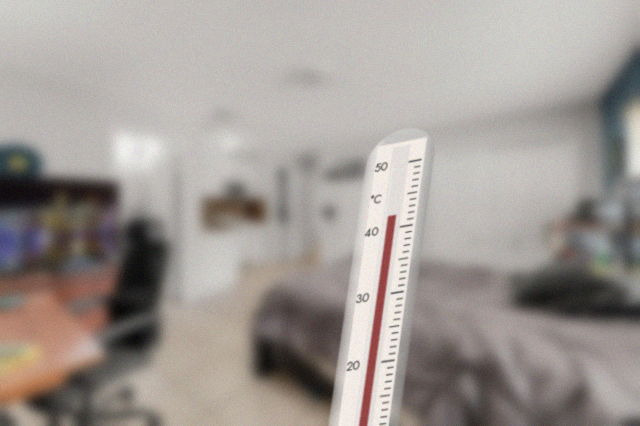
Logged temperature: 42 °C
